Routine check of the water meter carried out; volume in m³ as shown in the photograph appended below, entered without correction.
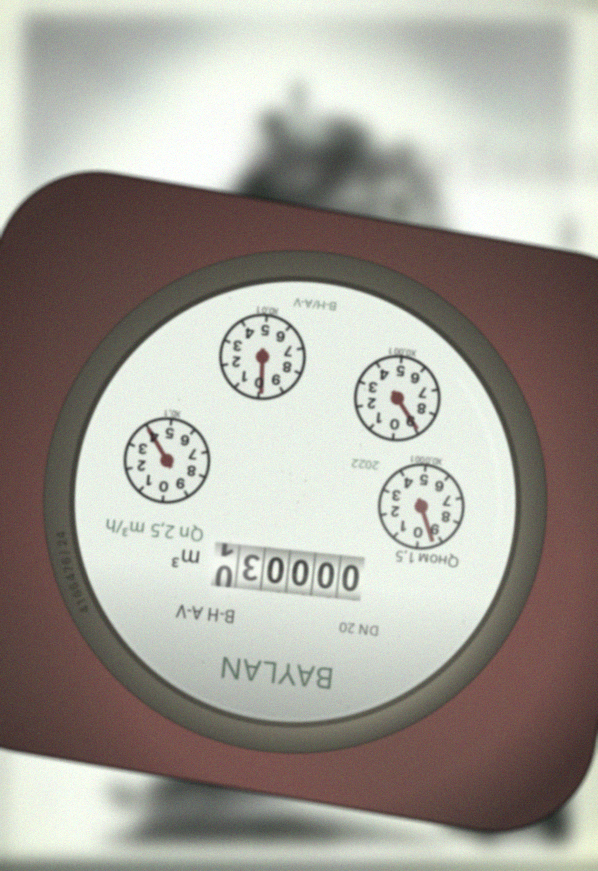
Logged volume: 30.3989 m³
